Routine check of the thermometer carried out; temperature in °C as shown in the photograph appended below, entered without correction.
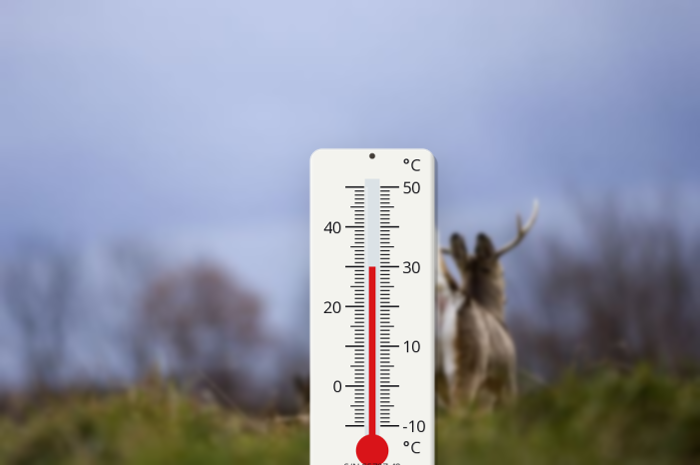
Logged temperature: 30 °C
